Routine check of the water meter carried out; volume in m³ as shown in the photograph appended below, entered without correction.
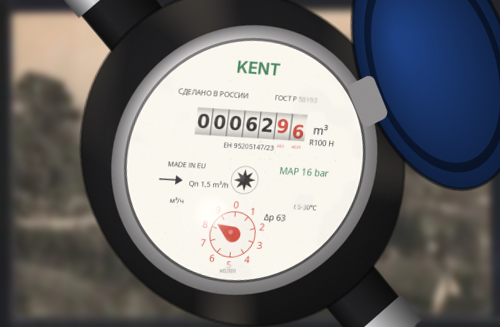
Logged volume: 62.958 m³
